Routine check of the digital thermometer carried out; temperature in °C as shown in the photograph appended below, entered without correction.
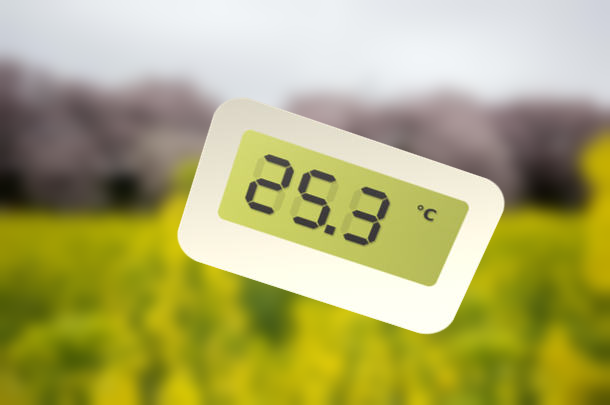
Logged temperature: 25.3 °C
